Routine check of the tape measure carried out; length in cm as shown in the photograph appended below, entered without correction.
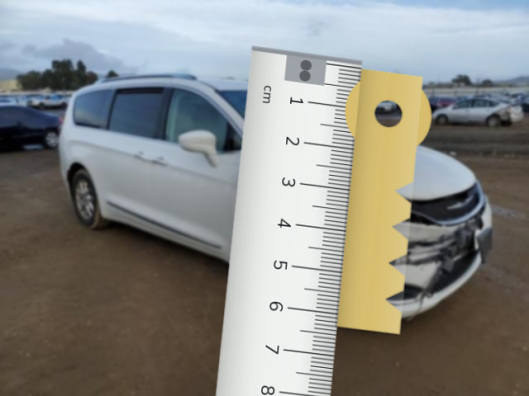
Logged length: 6.3 cm
